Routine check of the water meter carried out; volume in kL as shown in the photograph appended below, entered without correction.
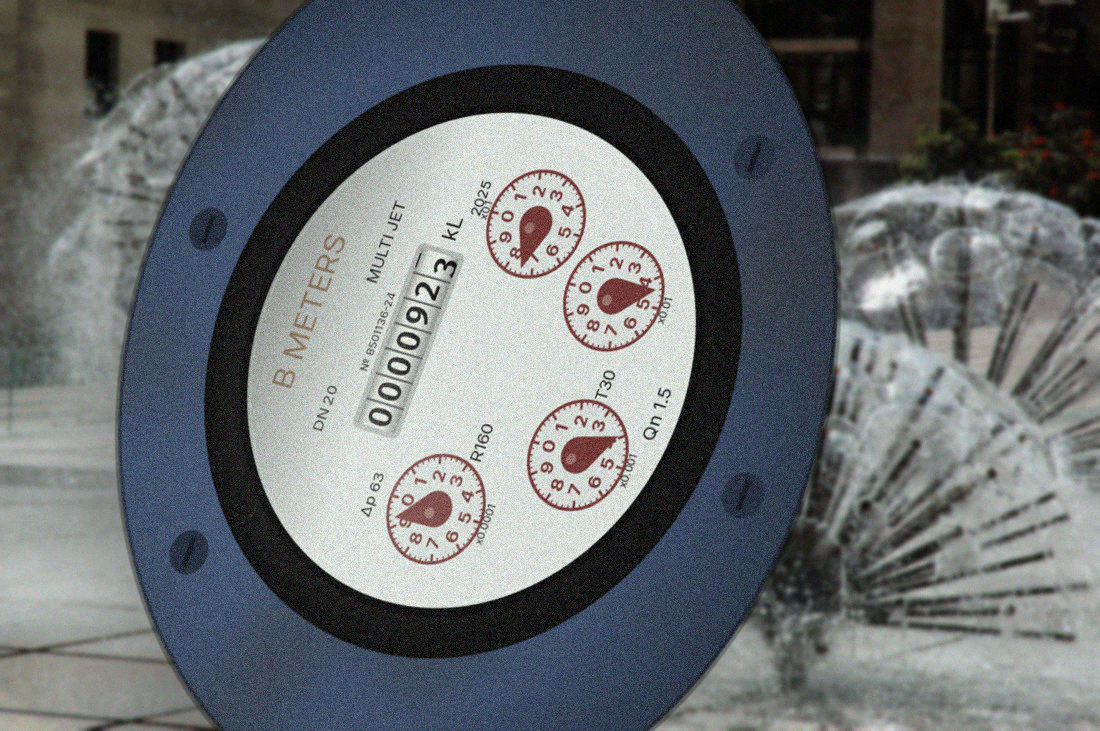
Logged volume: 922.7439 kL
